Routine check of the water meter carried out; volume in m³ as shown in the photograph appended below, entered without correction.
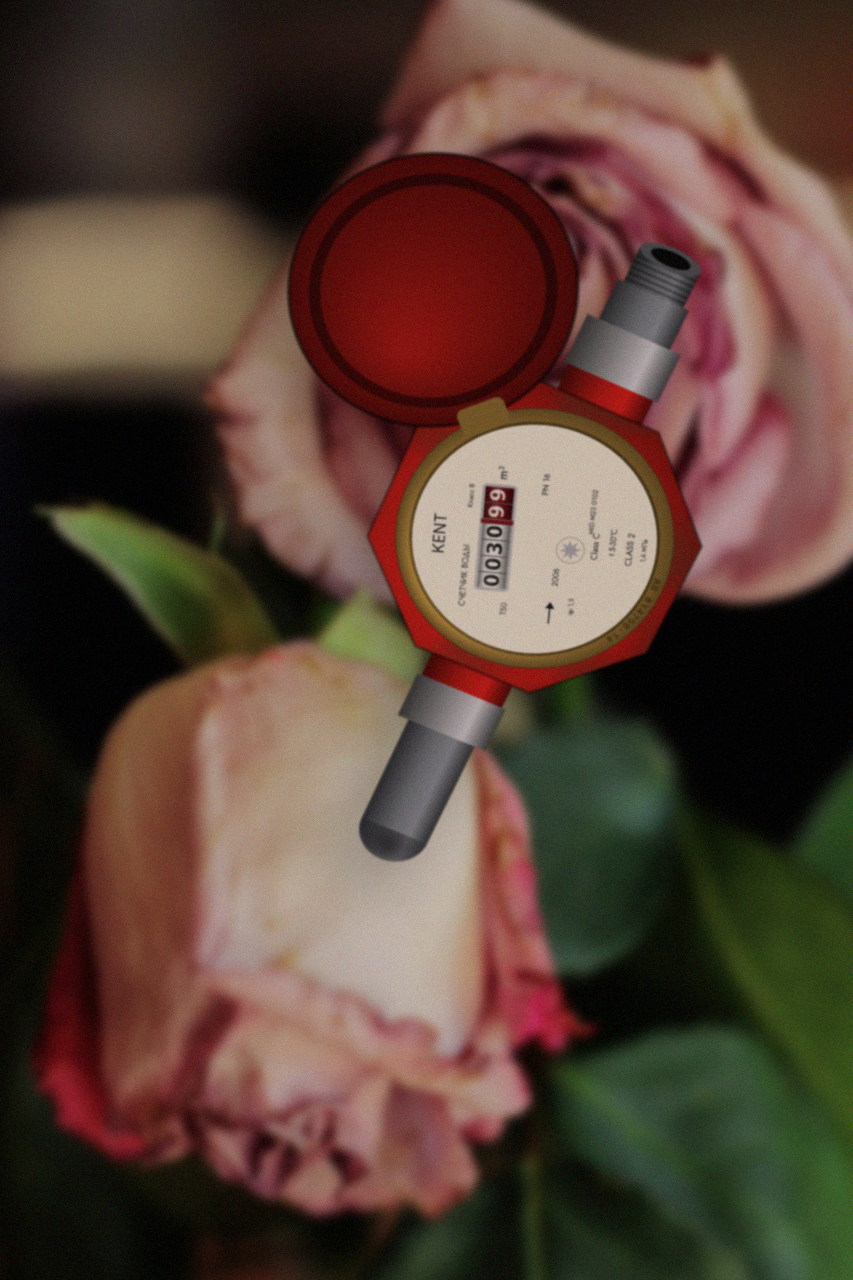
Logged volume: 30.99 m³
